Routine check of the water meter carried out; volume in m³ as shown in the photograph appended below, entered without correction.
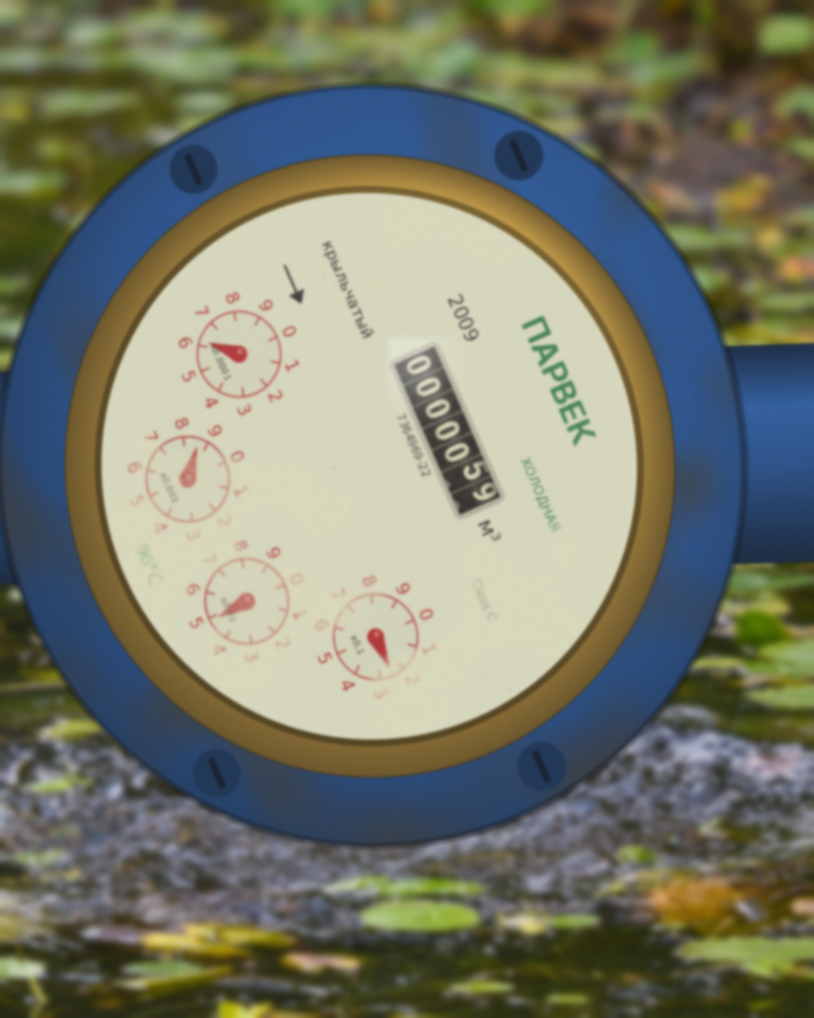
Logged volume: 59.2486 m³
